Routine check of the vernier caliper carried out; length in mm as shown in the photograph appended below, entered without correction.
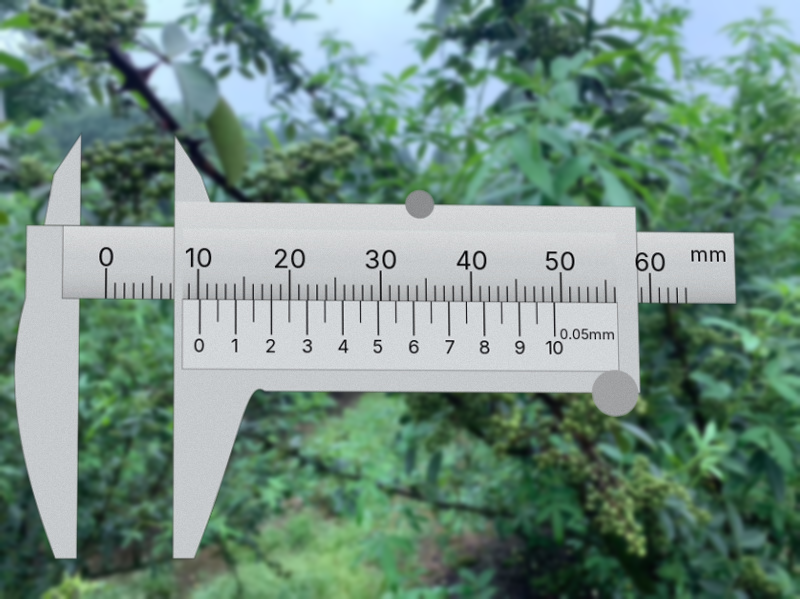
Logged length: 10.2 mm
